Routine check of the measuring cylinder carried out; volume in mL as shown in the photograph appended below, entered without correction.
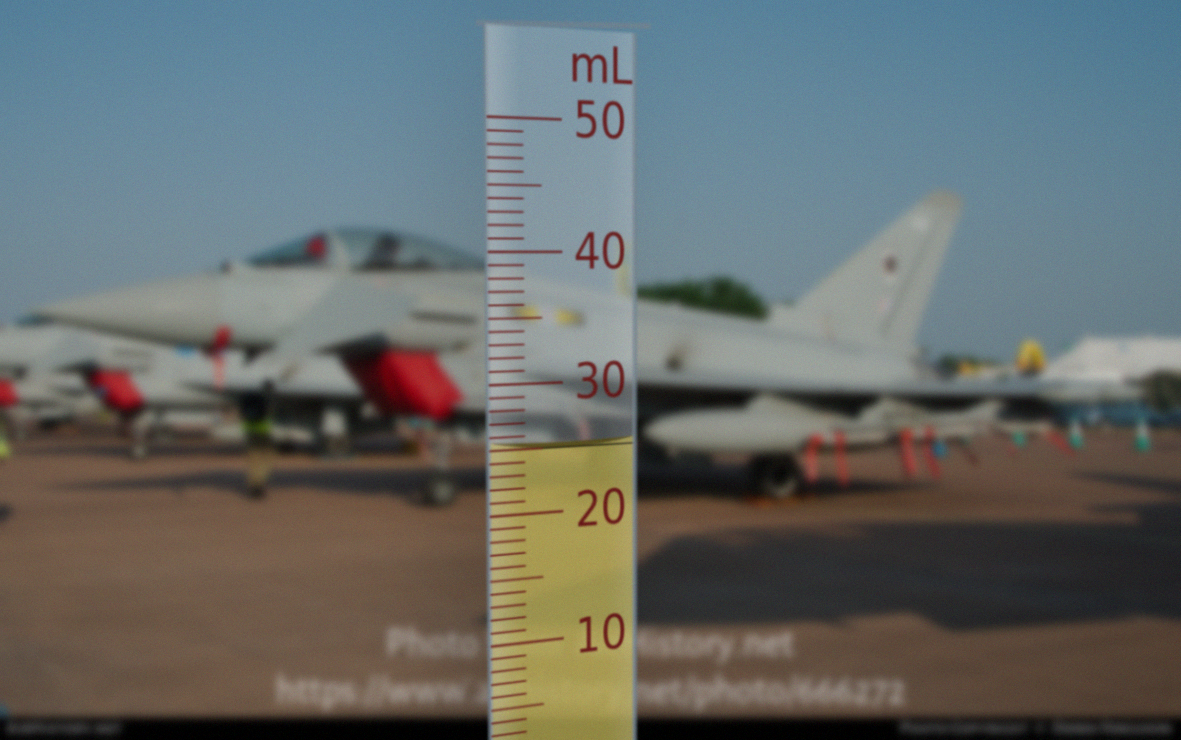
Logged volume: 25 mL
